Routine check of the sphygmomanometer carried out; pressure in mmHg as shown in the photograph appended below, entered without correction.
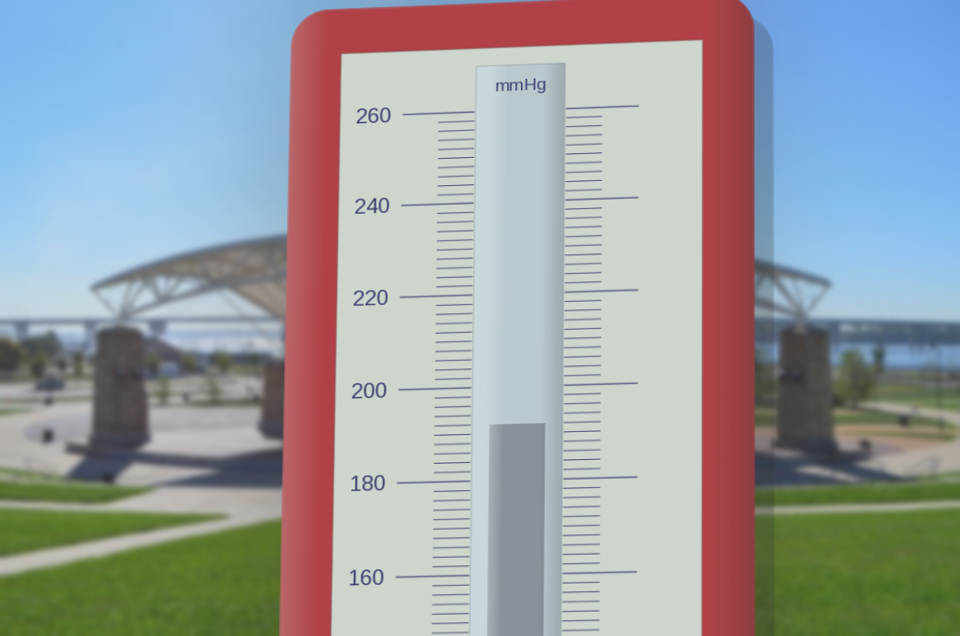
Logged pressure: 192 mmHg
